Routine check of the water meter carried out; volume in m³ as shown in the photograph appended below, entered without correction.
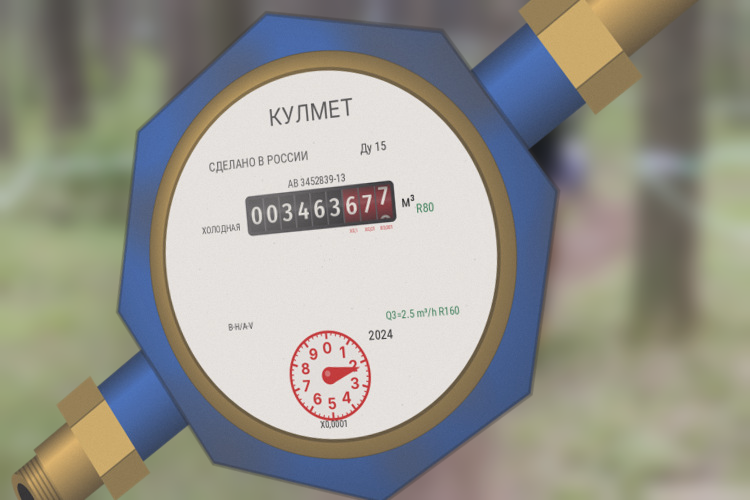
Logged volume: 3463.6772 m³
